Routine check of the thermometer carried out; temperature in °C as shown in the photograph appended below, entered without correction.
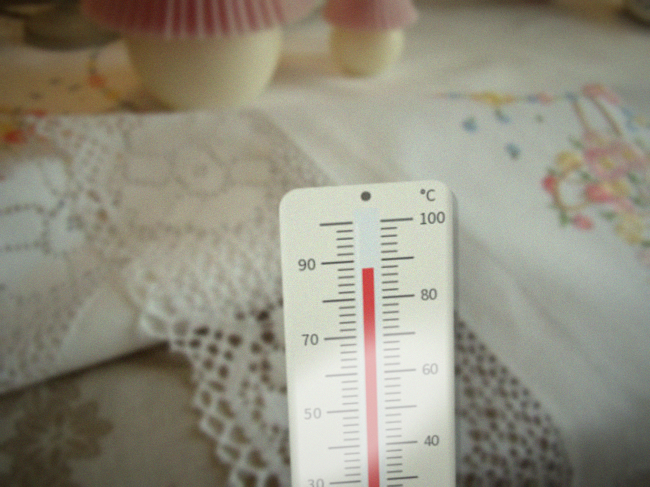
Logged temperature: 88 °C
